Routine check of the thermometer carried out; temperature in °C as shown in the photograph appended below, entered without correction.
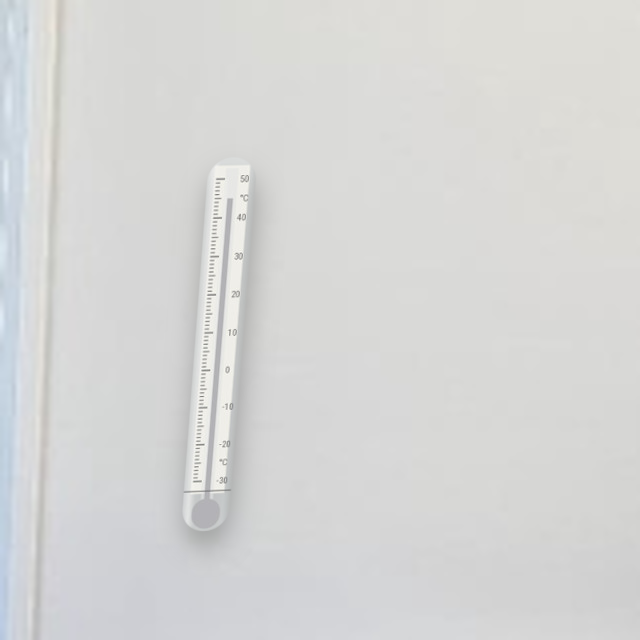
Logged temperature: 45 °C
